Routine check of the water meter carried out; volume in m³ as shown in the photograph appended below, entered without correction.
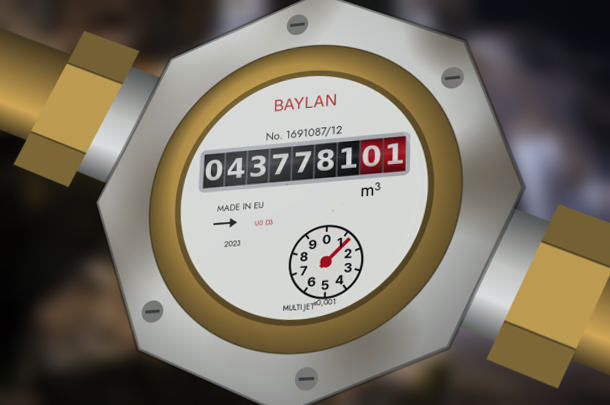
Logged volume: 437781.011 m³
